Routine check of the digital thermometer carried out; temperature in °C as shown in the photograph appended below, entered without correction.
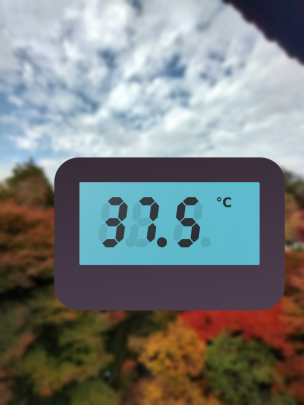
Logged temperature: 37.5 °C
